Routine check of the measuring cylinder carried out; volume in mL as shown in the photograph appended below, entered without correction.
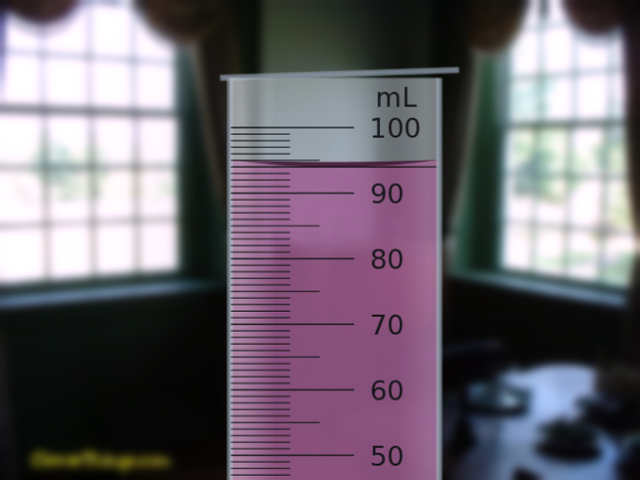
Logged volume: 94 mL
